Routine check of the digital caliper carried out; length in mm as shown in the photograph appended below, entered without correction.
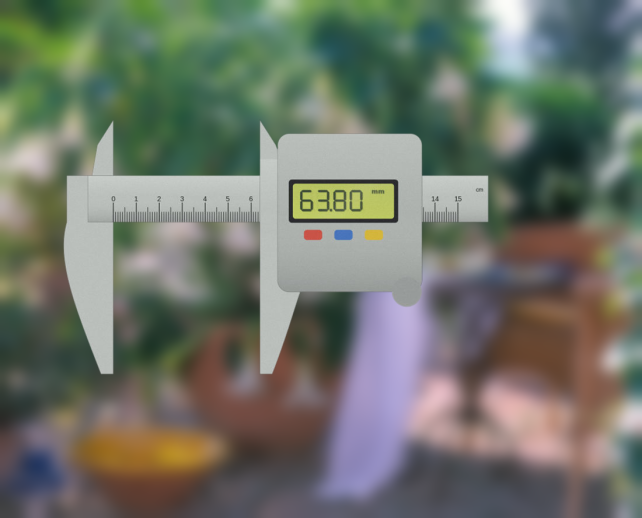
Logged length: 63.80 mm
